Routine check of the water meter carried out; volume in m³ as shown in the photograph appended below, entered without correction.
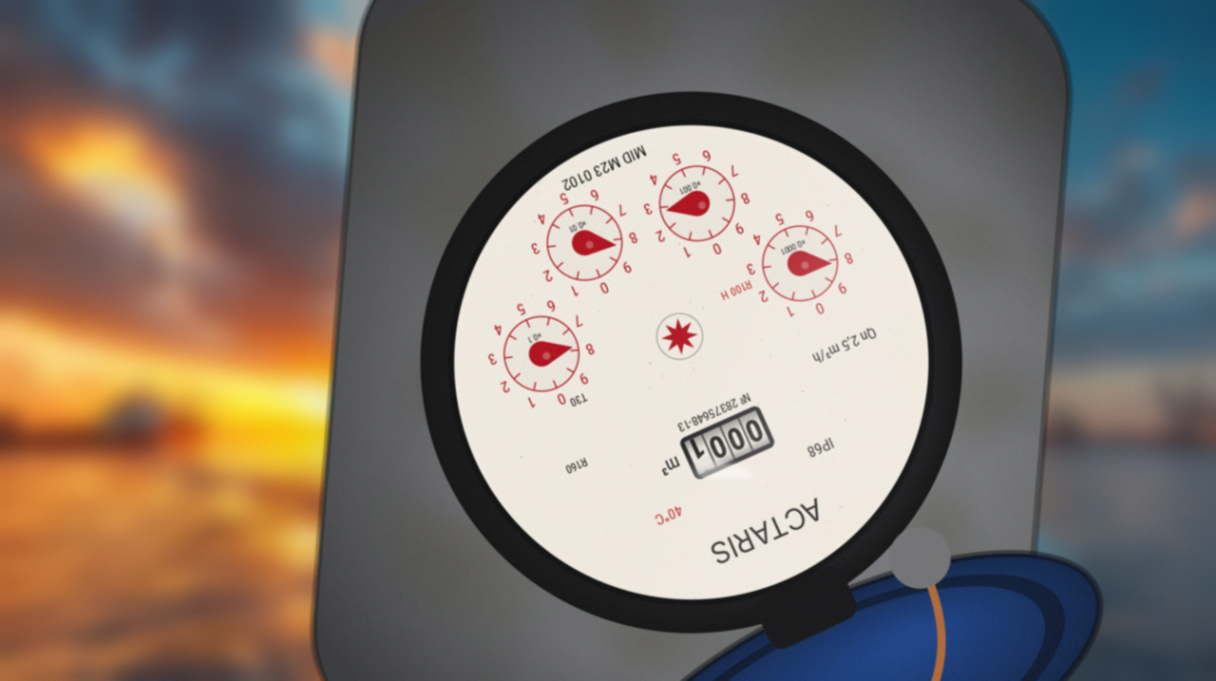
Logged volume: 0.7828 m³
